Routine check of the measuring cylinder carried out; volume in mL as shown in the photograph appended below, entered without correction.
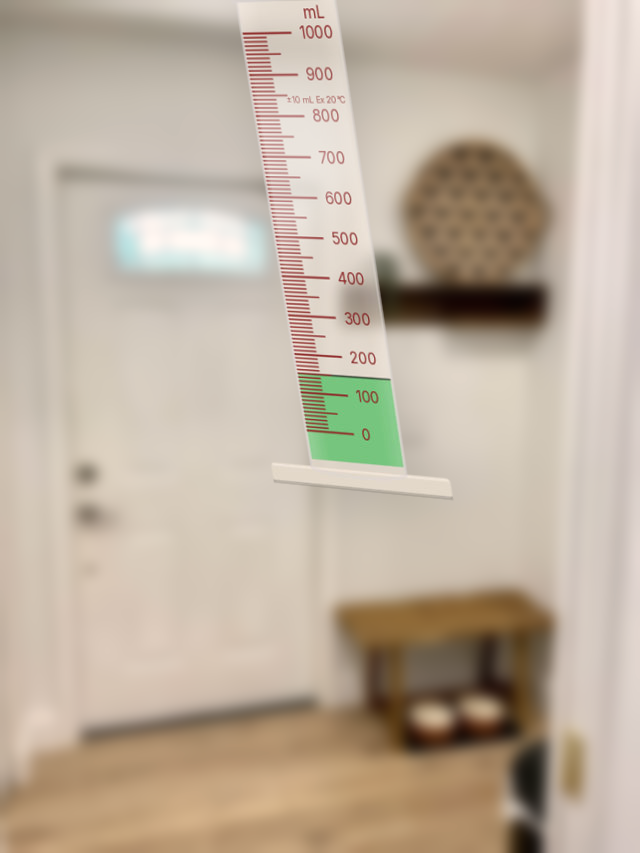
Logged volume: 150 mL
